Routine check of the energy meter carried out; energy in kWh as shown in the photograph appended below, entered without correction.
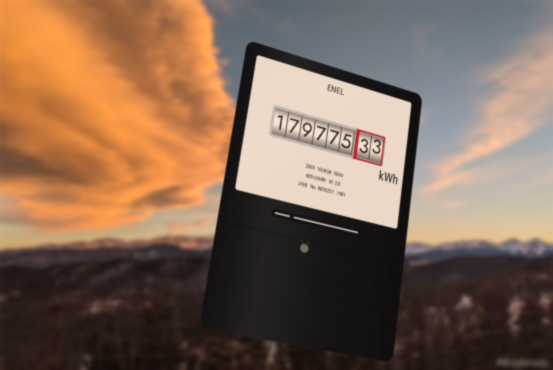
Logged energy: 179775.33 kWh
